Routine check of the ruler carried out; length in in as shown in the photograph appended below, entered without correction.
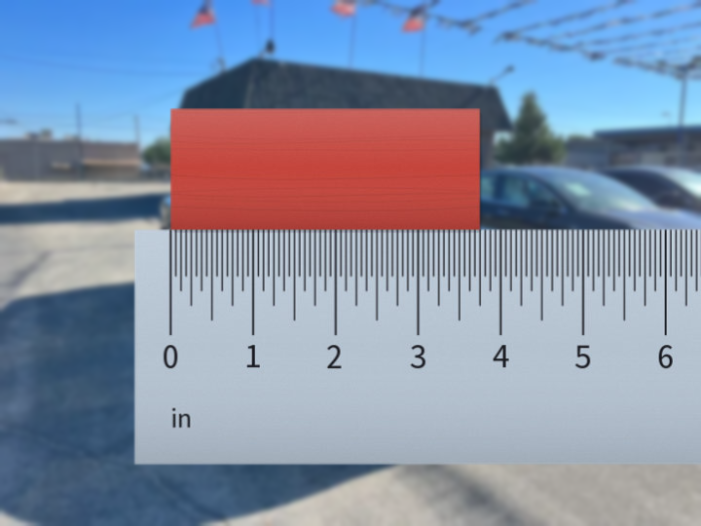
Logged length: 3.75 in
